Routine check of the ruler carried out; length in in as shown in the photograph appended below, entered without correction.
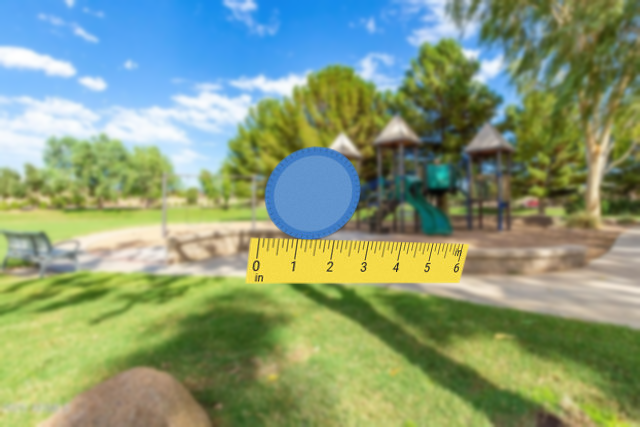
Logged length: 2.5 in
